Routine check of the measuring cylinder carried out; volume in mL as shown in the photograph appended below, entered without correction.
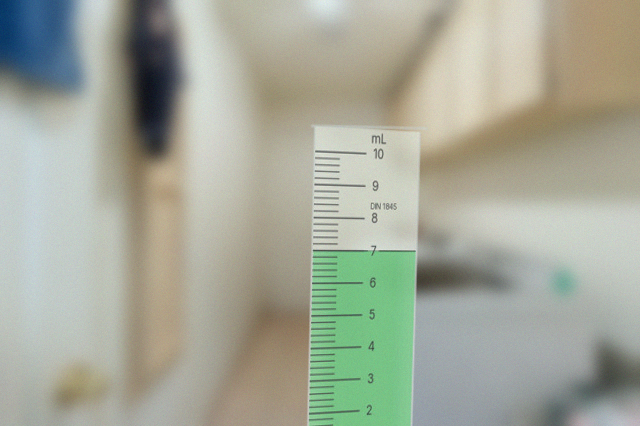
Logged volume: 7 mL
